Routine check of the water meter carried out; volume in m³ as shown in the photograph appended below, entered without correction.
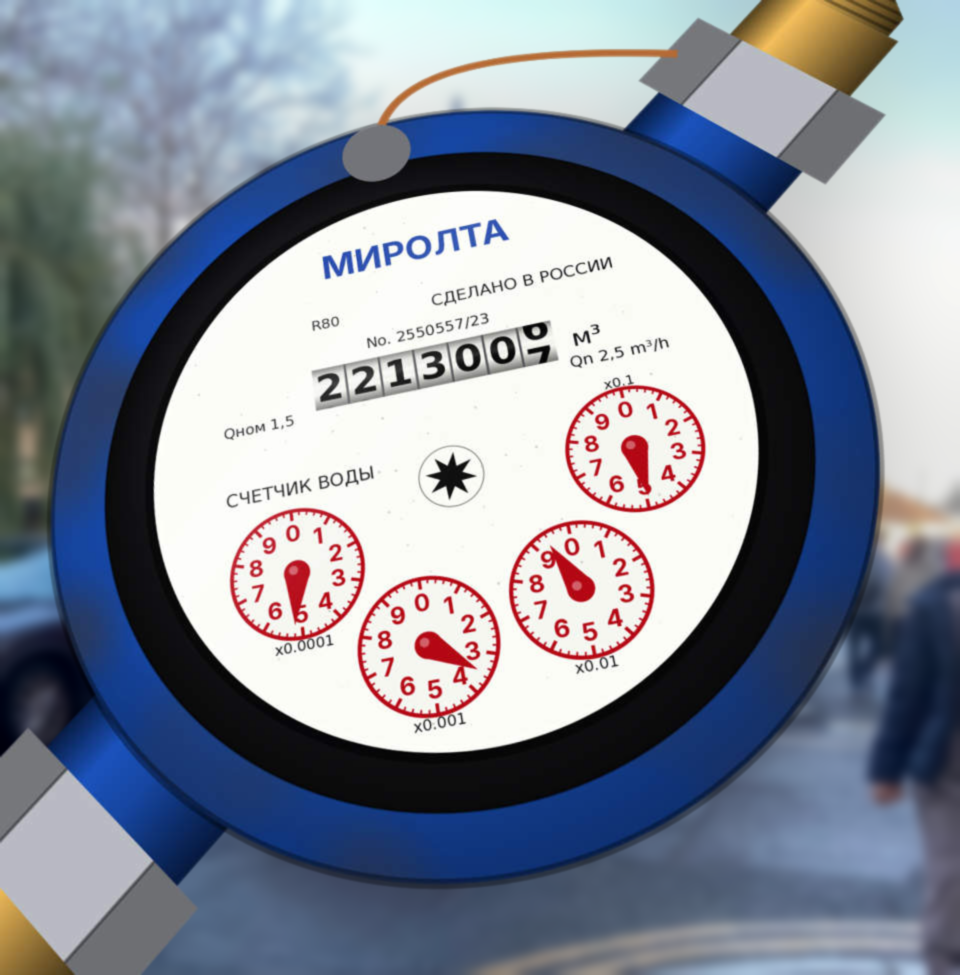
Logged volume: 2213006.4935 m³
